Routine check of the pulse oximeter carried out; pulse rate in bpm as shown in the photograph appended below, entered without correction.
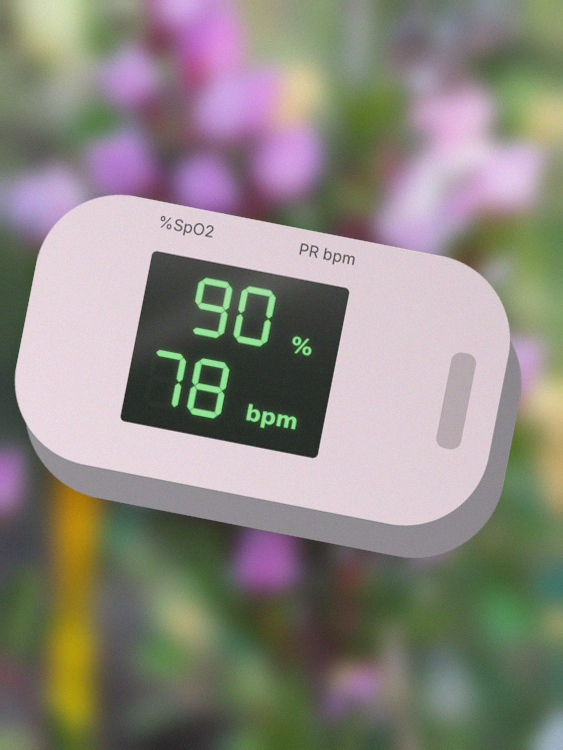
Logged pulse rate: 78 bpm
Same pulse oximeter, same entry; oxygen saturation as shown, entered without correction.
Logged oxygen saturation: 90 %
